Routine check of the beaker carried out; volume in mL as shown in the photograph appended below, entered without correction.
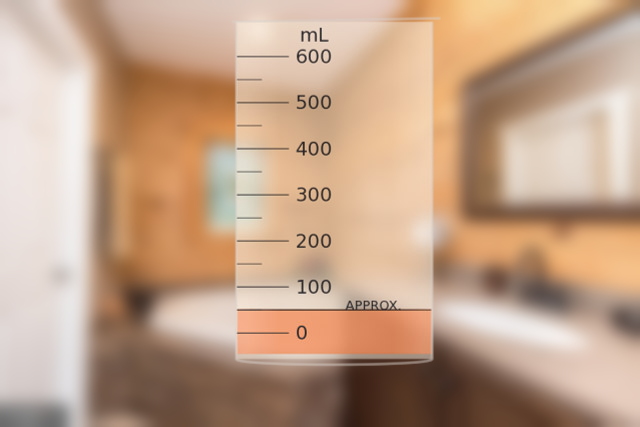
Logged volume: 50 mL
